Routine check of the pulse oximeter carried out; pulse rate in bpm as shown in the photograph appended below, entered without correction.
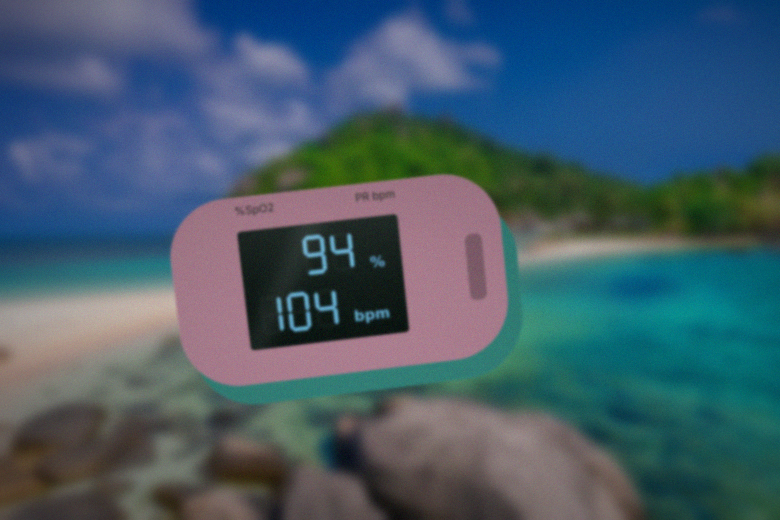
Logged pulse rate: 104 bpm
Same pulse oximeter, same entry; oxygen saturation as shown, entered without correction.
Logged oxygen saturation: 94 %
